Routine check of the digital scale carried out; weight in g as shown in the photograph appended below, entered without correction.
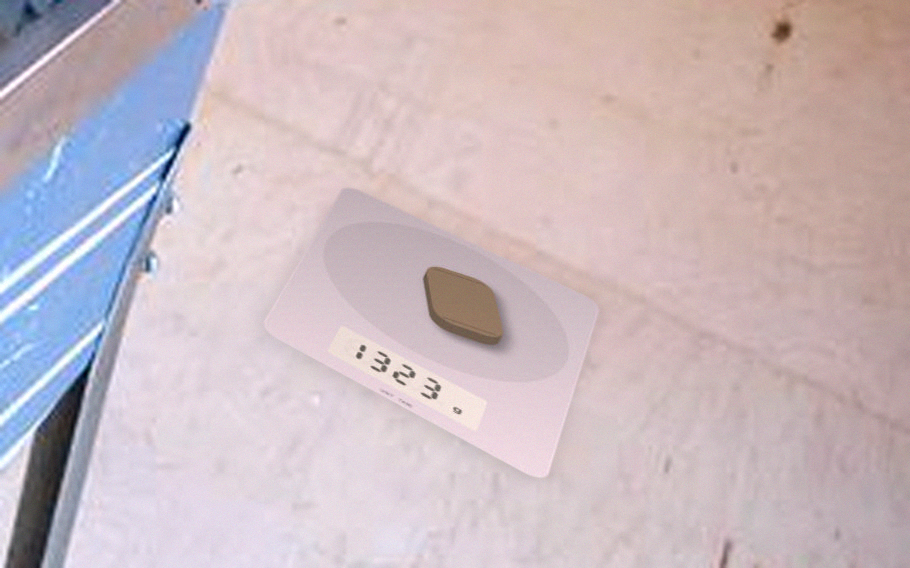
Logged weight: 1323 g
